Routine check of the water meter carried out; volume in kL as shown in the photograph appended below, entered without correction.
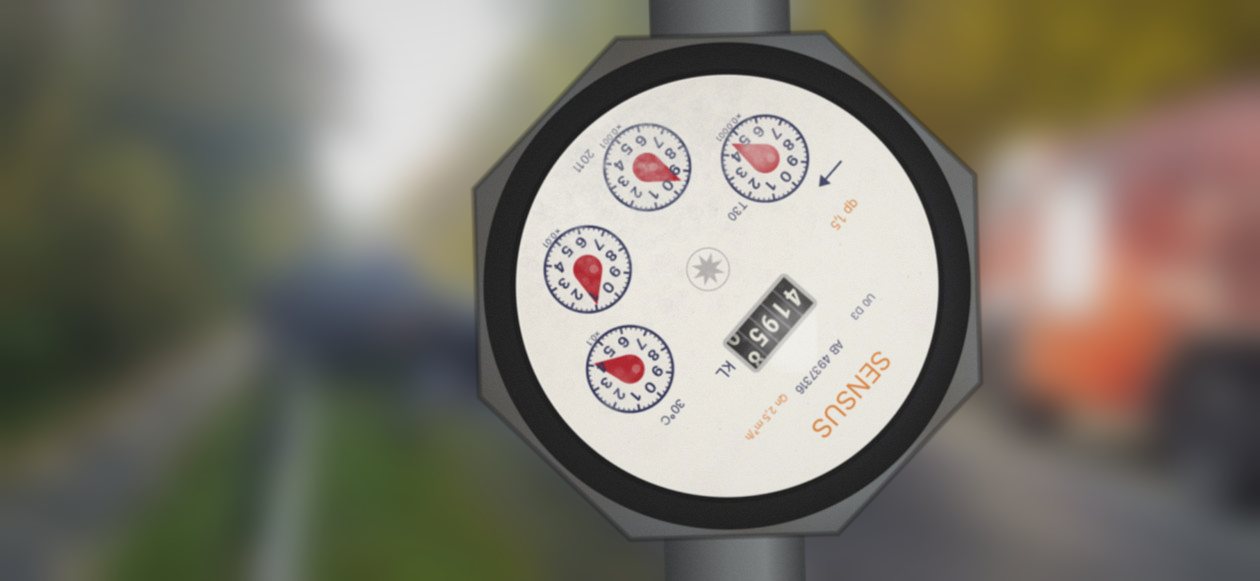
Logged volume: 41958.4094 kL
